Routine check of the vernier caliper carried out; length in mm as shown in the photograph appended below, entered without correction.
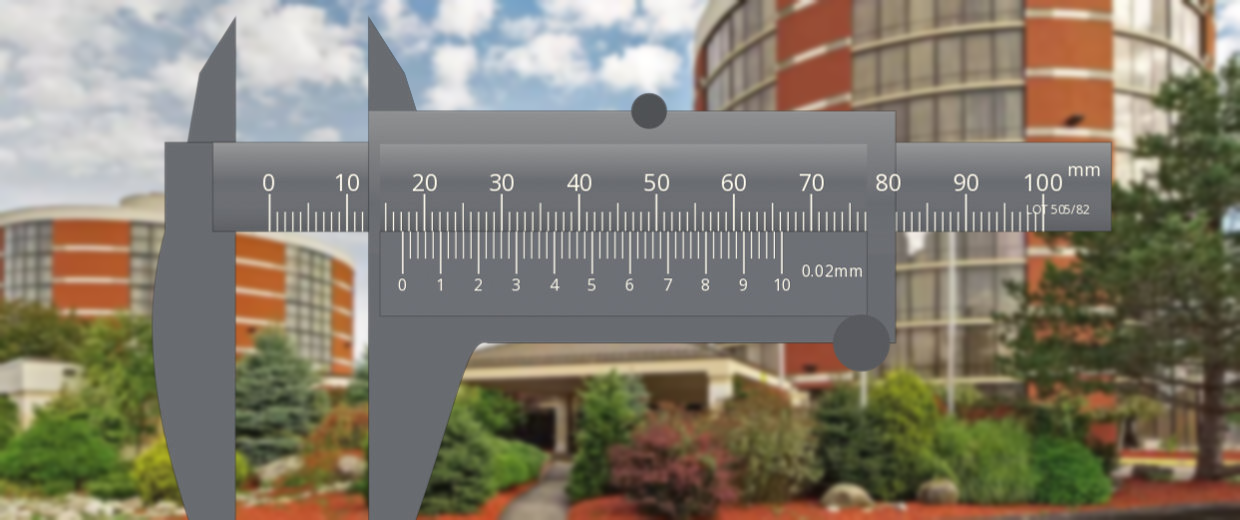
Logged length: 17.2 mm
